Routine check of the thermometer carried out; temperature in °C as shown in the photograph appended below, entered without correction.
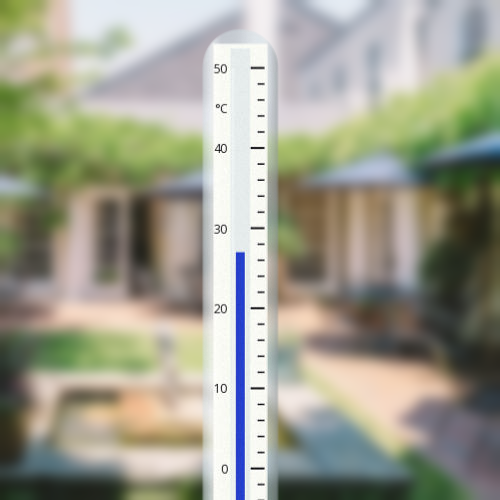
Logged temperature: 27 °C
